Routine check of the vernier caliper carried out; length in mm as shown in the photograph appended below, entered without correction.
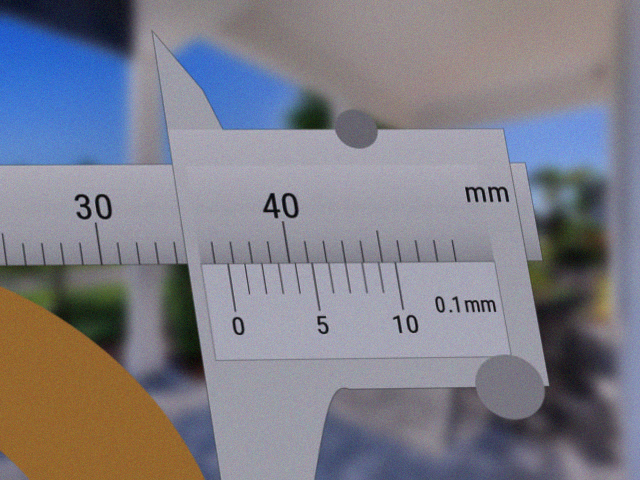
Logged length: 36.7 mm
